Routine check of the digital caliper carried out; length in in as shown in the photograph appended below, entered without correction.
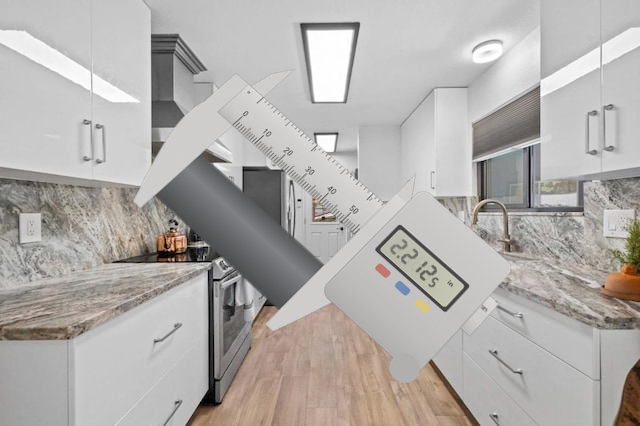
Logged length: 2.2125 in
